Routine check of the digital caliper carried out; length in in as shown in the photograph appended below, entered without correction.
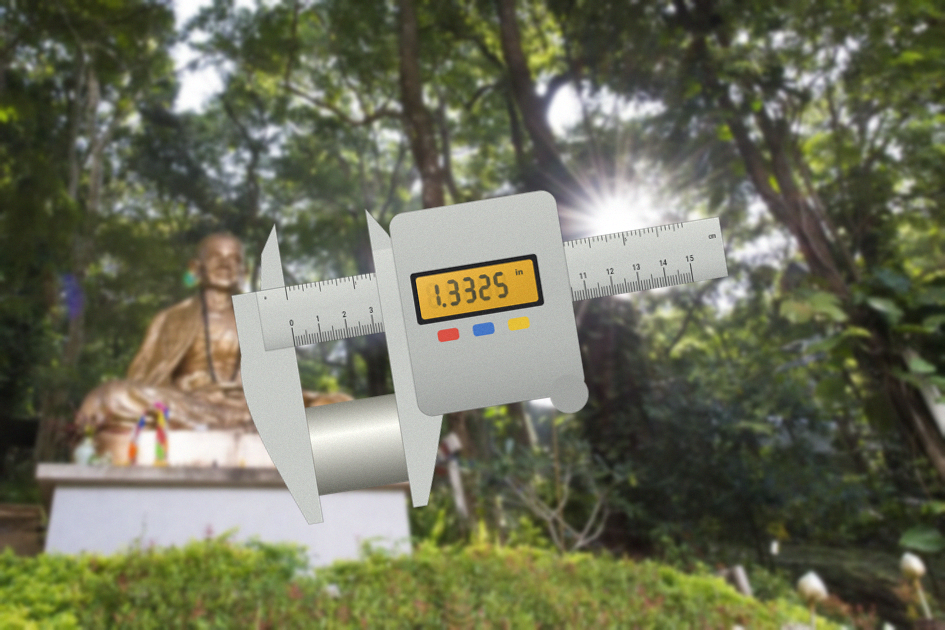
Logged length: 1.3325 in
